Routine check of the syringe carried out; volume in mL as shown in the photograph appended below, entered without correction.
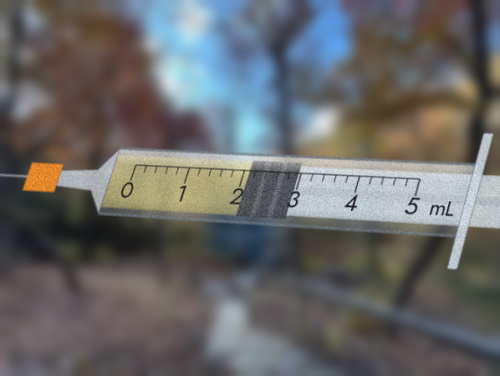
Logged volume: 2.1 mL
